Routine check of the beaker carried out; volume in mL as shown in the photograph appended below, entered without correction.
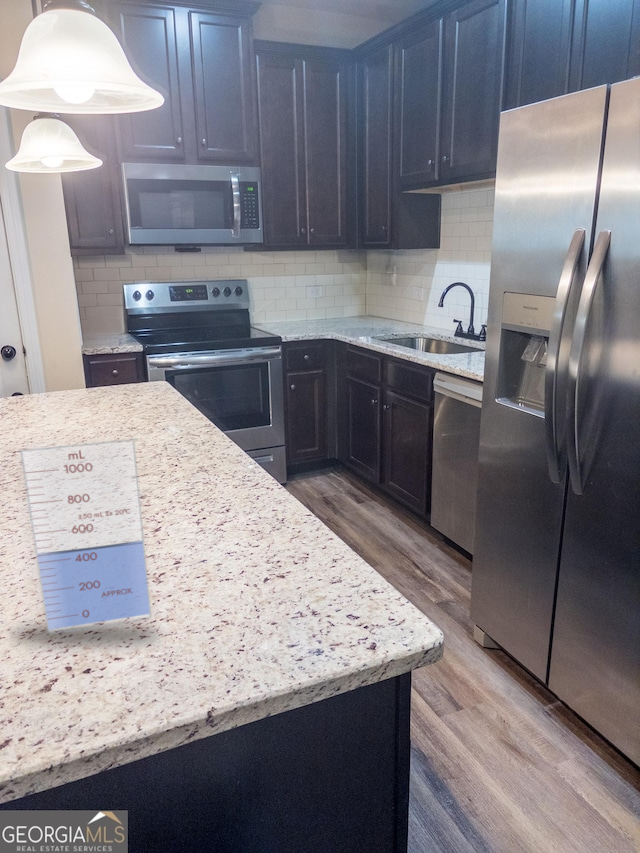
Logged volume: 450 mL
